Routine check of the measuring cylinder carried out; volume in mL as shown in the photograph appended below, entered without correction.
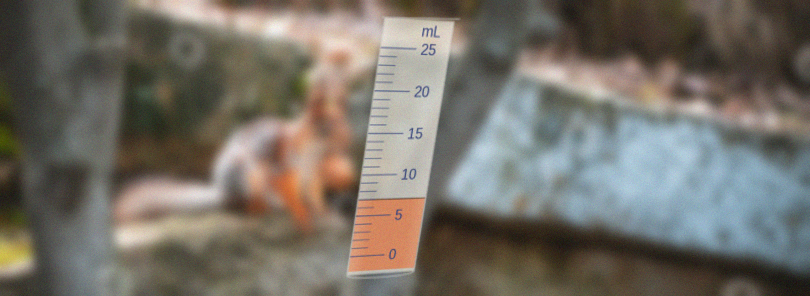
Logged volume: 7 mL
